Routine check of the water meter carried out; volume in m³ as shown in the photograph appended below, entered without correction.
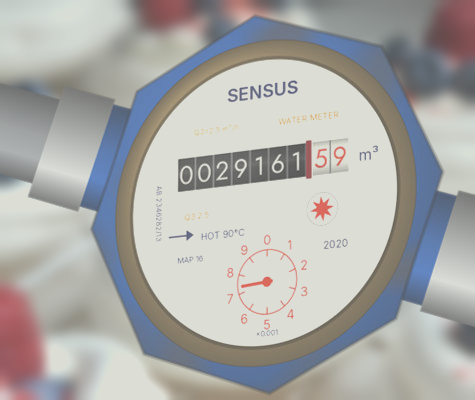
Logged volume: 29161.597 m³
